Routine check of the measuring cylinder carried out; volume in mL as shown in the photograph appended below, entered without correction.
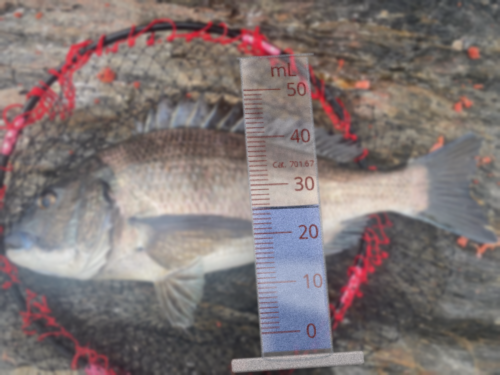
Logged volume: 25 mL
